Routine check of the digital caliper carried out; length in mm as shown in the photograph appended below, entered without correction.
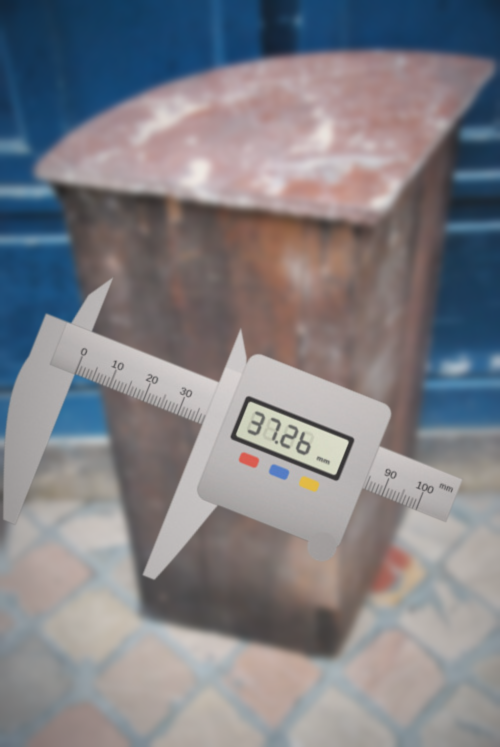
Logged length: 37.26 mm
